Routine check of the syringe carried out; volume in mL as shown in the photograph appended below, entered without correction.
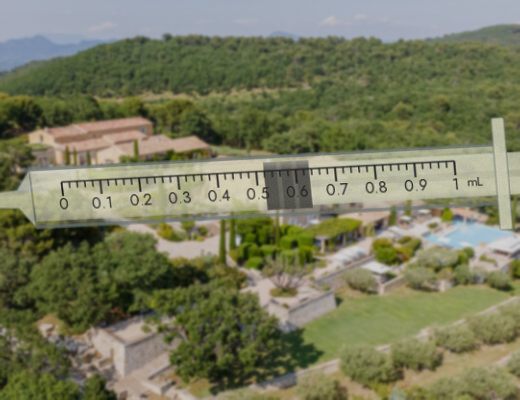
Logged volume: 0.52 mL
